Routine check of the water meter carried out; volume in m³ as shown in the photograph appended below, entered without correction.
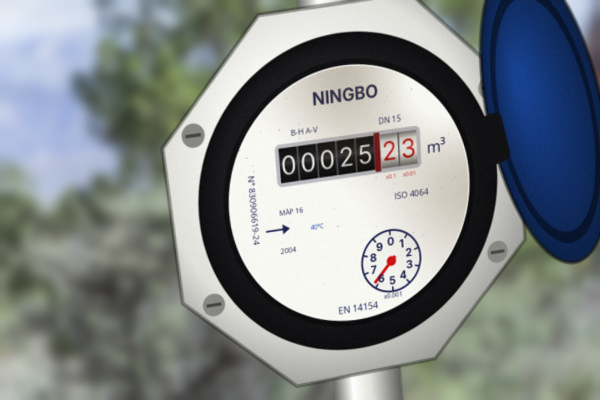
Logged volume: 25.236 m³
